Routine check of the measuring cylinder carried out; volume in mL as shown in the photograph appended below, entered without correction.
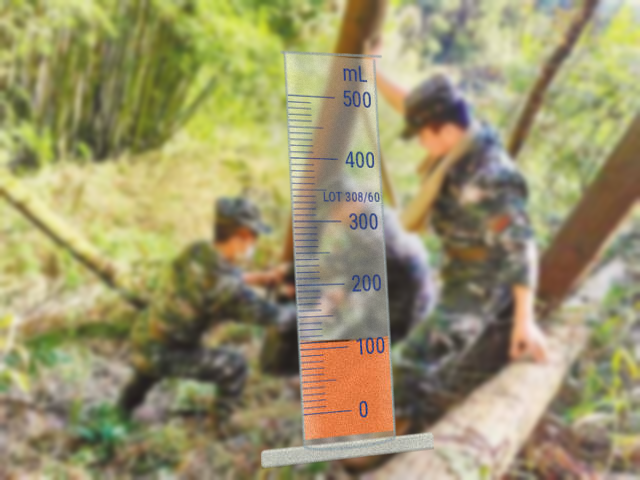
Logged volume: 110 mL
